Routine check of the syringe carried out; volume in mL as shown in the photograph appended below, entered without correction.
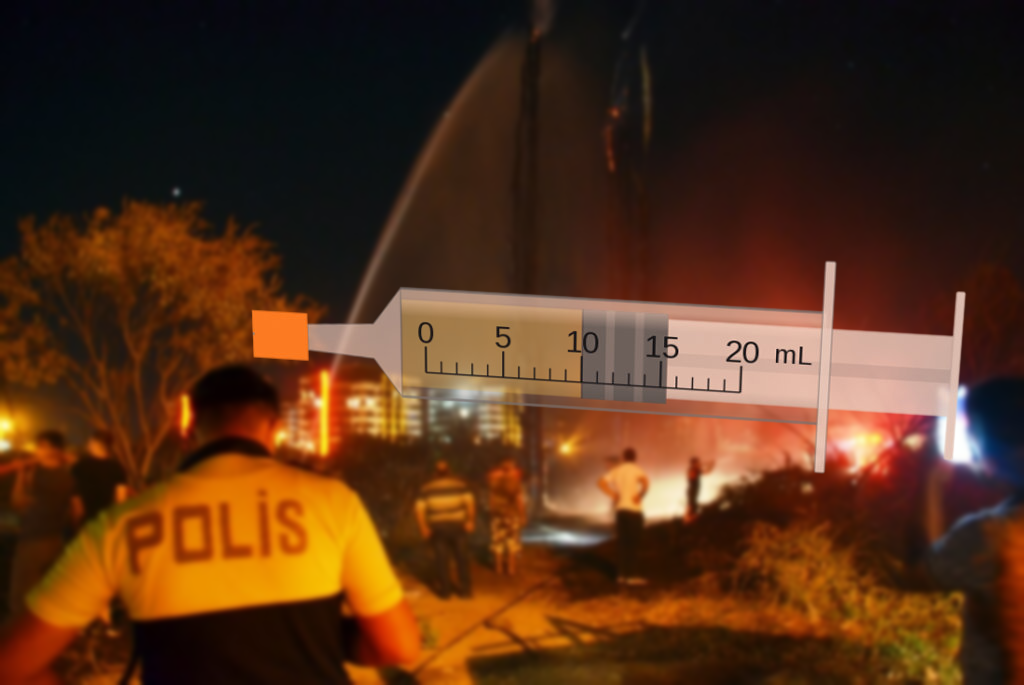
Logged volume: 10 mL
